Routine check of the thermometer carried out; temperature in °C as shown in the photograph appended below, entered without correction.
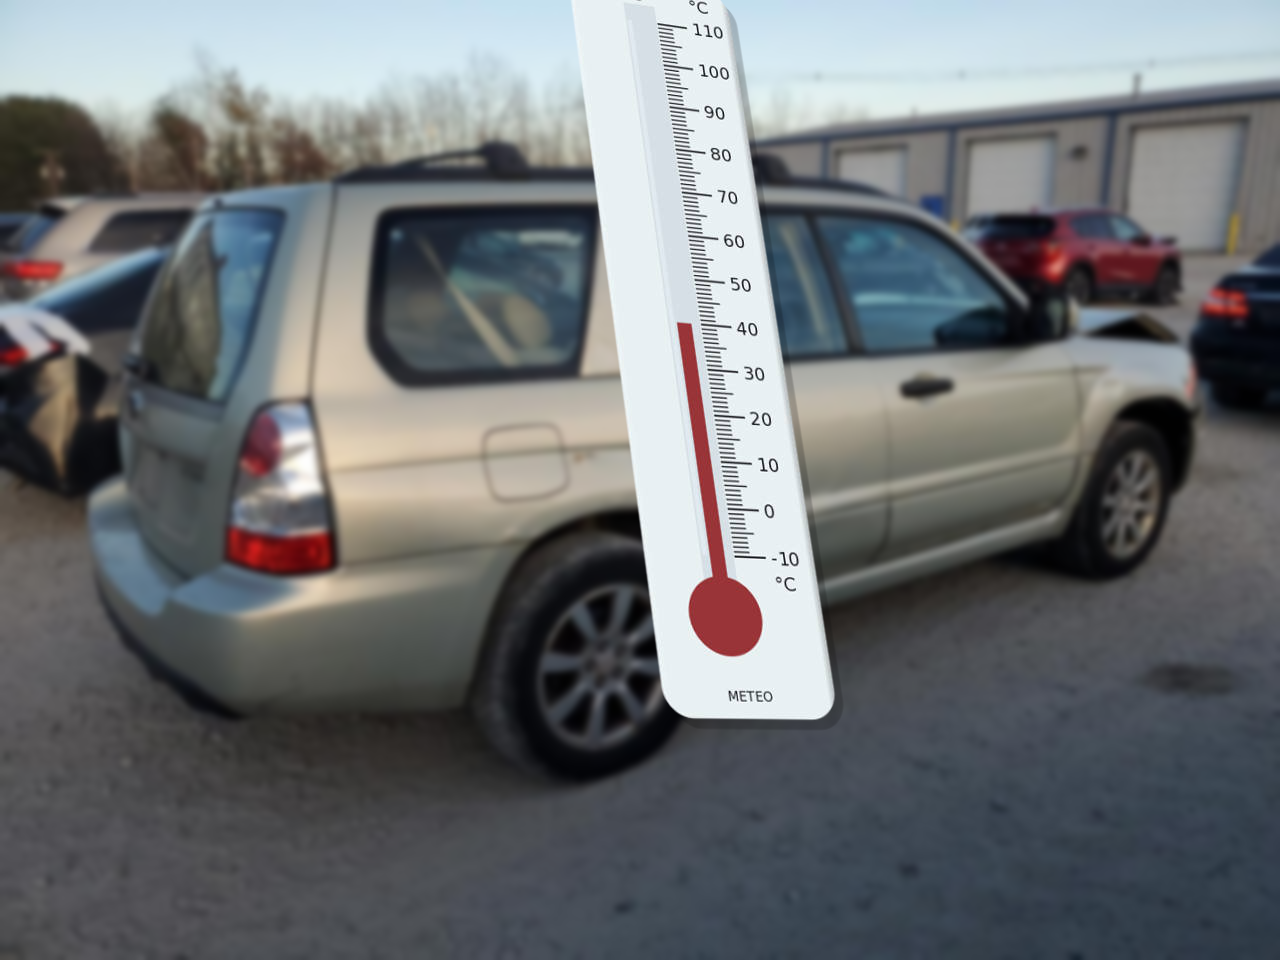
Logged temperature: 40 °C
